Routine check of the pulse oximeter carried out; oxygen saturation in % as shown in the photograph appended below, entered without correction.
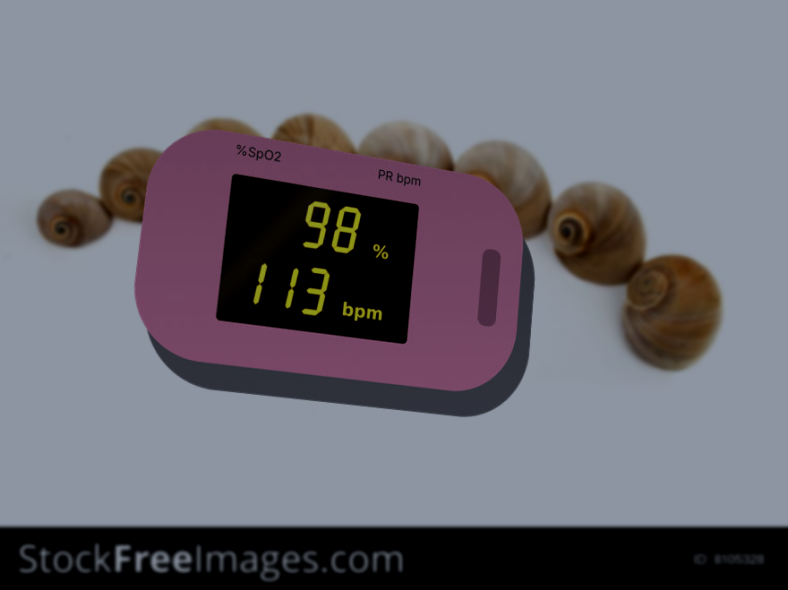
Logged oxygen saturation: 98 %
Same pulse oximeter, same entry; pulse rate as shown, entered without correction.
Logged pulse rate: 113 bpm
